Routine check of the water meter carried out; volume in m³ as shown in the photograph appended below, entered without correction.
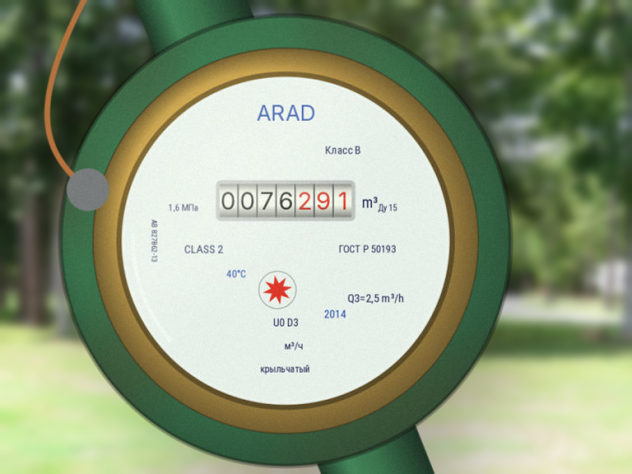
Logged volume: 76.291 m³
